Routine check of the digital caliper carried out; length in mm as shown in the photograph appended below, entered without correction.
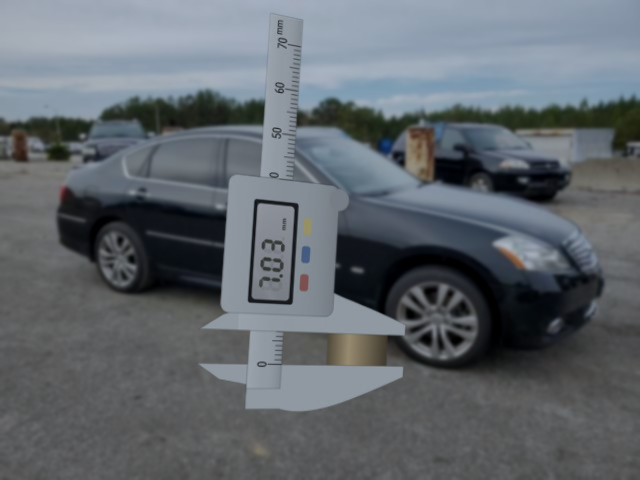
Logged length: 7.03 mm
